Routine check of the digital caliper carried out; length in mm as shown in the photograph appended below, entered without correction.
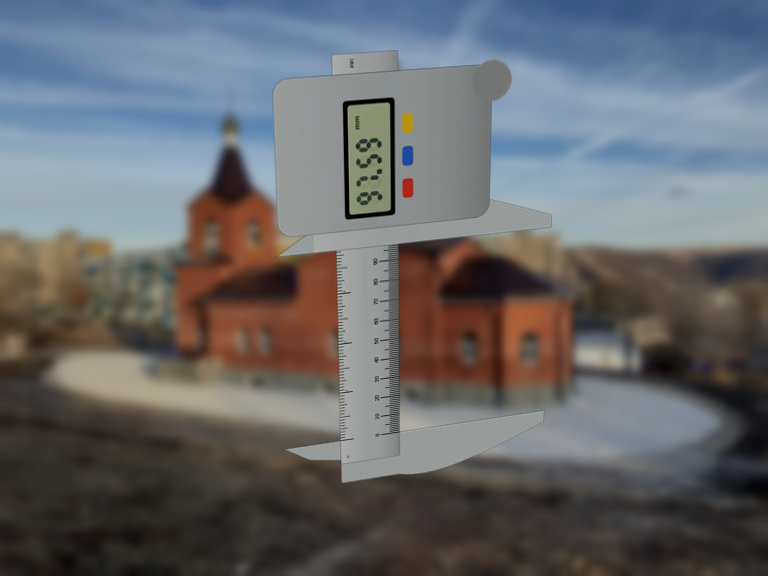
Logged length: 97.59 mm
